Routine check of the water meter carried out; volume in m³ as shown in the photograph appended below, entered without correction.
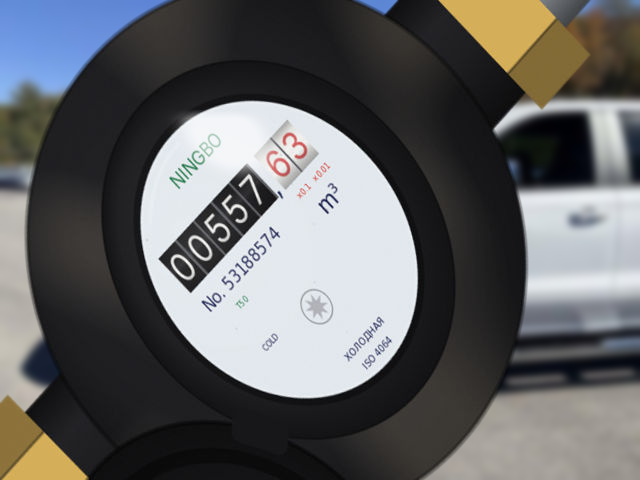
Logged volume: 557.63 m³
